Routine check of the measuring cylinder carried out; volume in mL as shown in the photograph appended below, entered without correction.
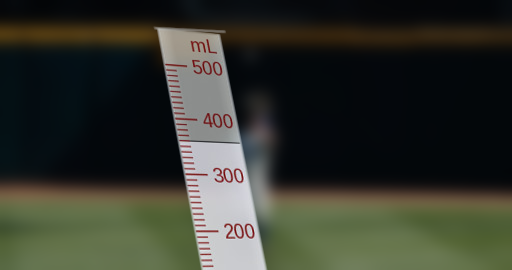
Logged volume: 360 mL
